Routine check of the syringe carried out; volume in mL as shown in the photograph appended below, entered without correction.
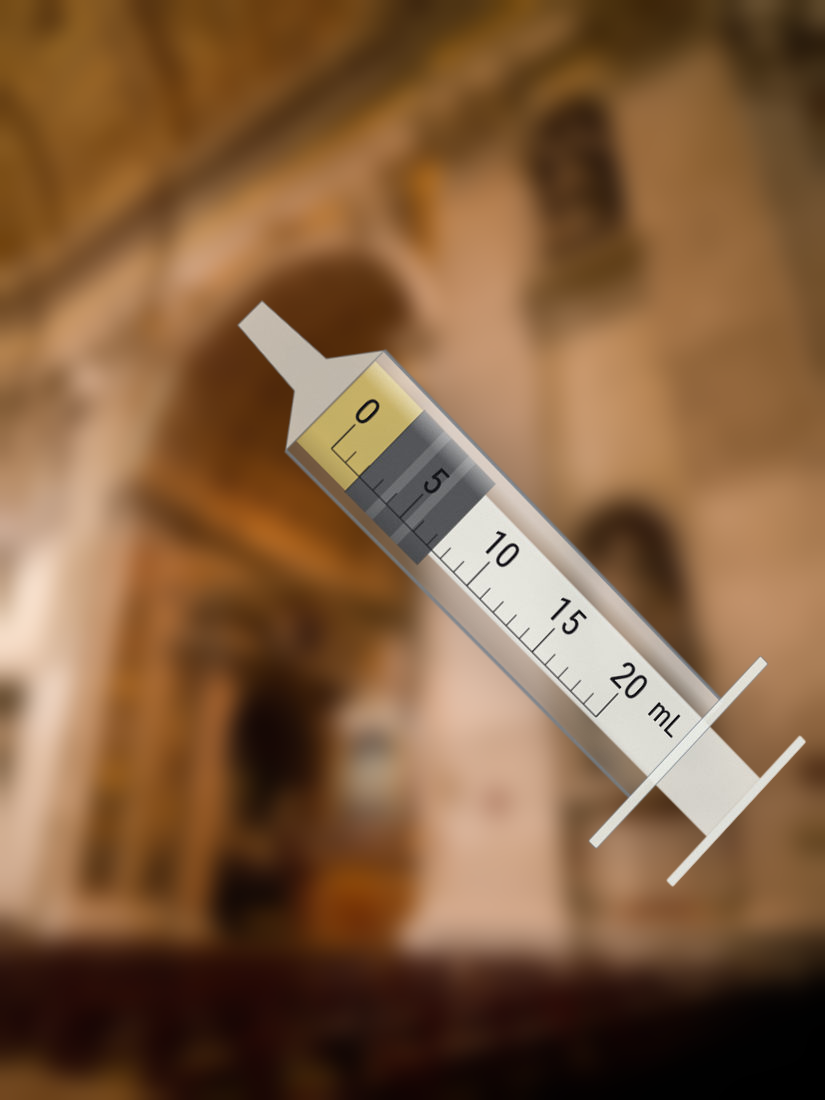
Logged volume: 2 mL
